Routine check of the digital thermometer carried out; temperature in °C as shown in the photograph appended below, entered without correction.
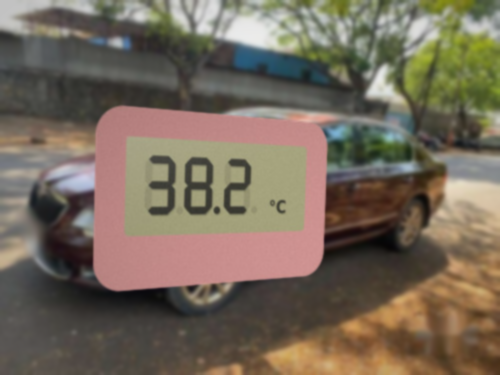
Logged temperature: 38.2 °C
